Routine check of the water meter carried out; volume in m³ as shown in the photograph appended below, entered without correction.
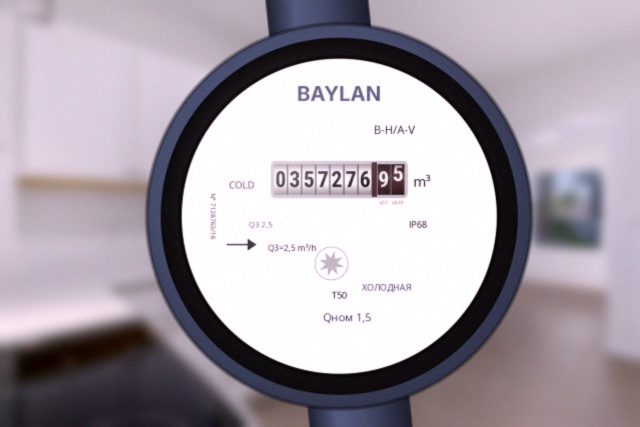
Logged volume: 357276.95 m³
